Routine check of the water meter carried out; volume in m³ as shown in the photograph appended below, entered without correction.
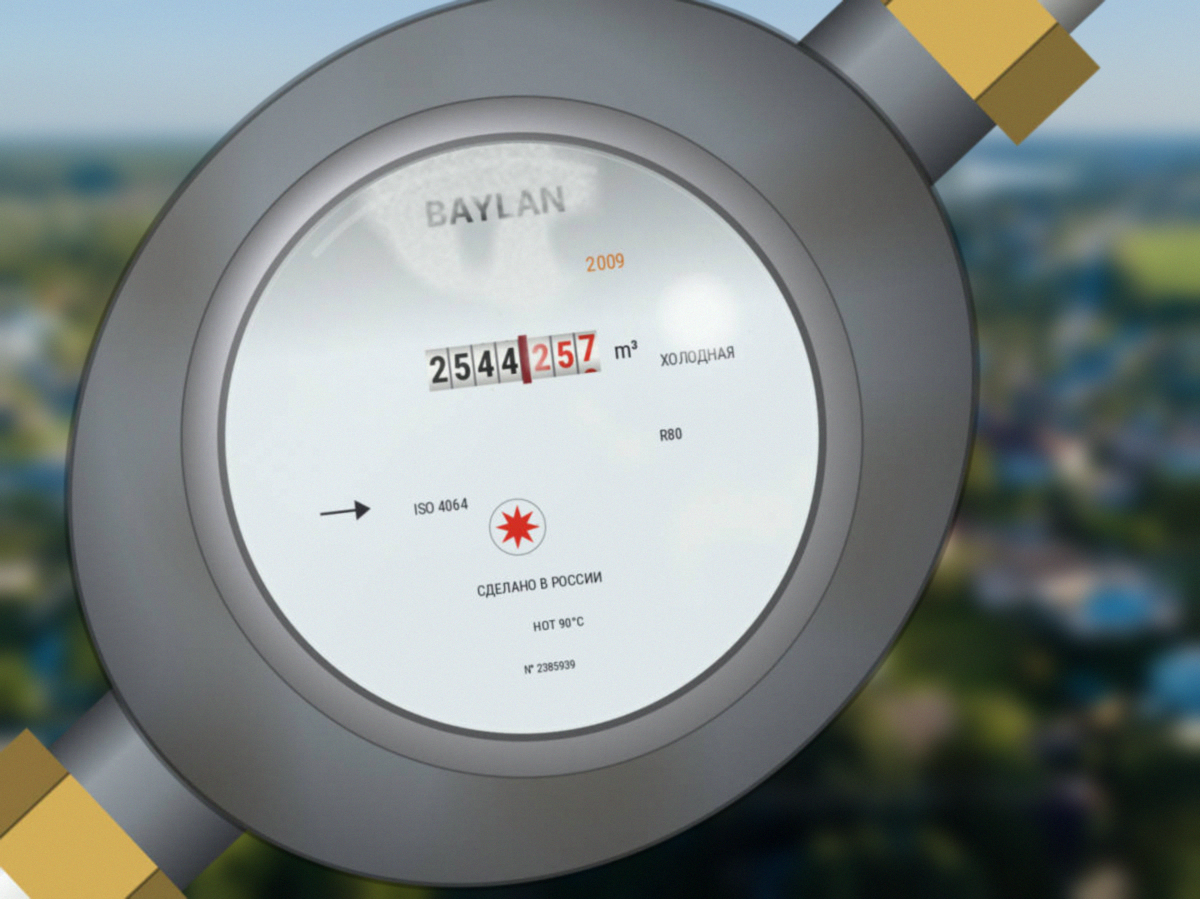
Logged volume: 2544.257 m³
